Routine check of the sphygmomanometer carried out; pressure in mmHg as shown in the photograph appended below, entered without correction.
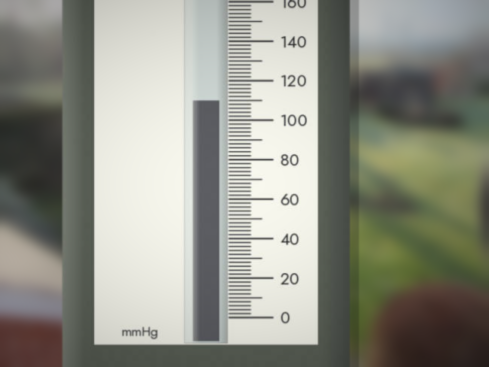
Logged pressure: 110 mmHg
